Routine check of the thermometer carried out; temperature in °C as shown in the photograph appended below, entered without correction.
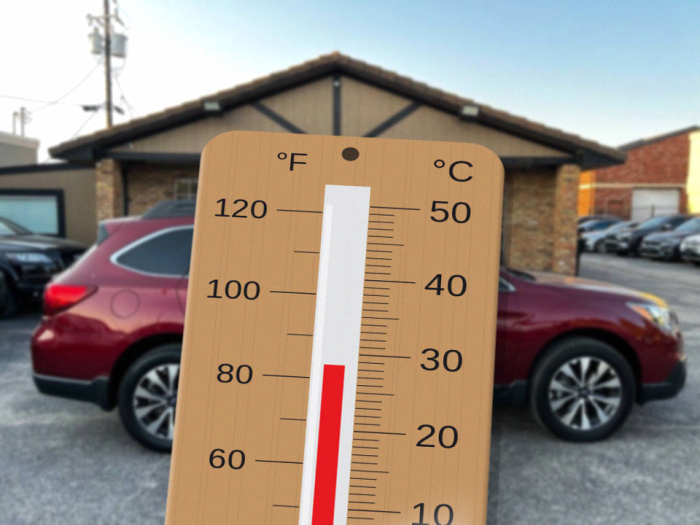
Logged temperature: 28.5 °C
